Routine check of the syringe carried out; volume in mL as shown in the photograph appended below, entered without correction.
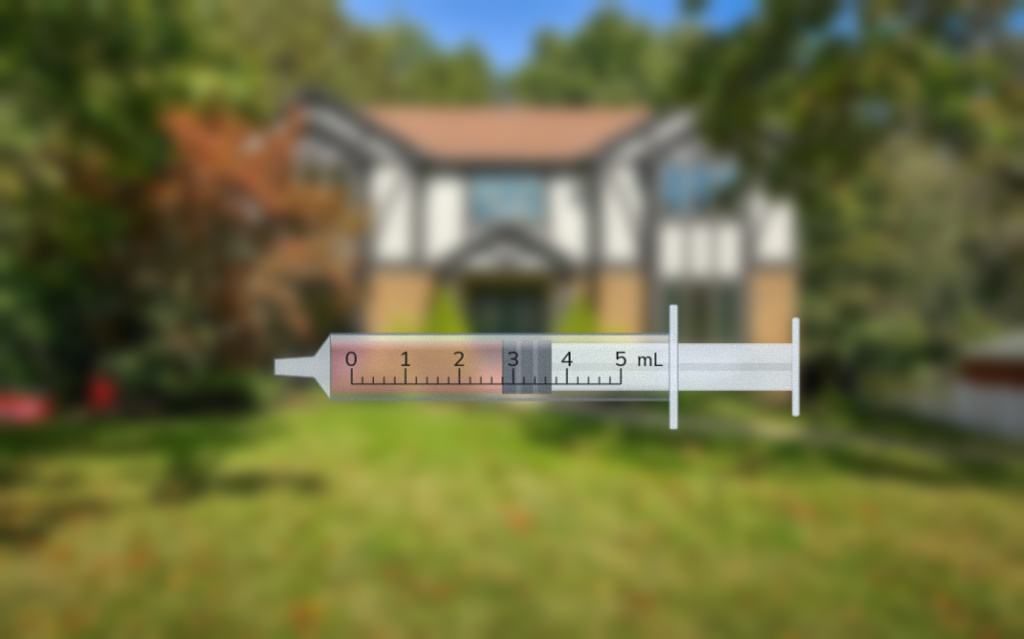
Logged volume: 2.8 mL
